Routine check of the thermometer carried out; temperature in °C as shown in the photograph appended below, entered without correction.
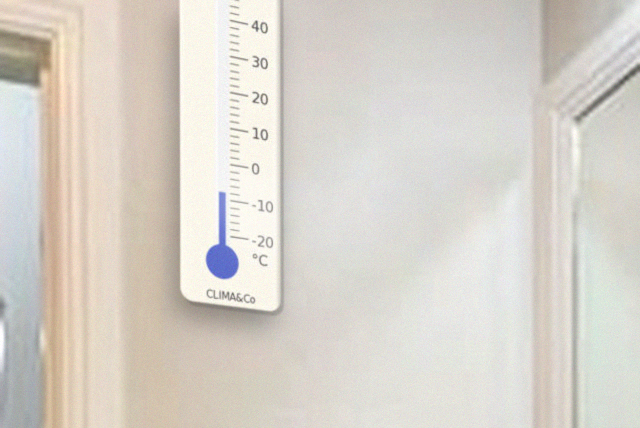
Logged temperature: -8 °C
